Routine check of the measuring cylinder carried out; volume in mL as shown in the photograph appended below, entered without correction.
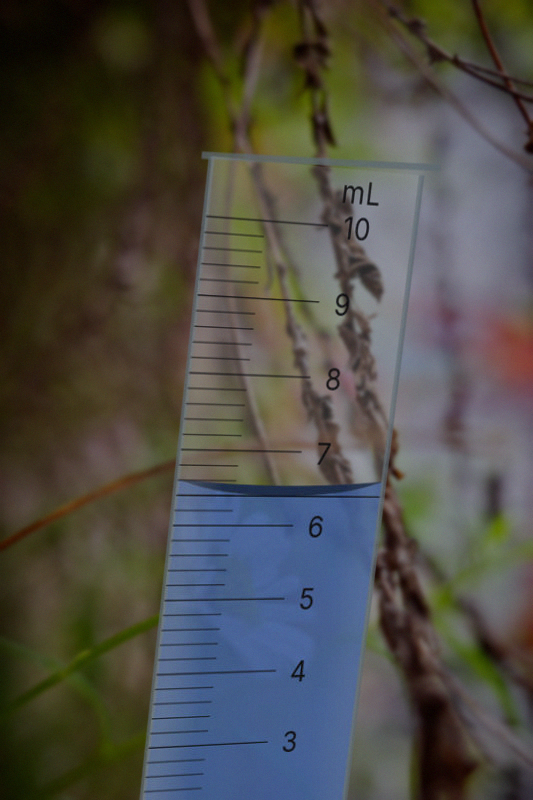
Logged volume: 6.4 mL
